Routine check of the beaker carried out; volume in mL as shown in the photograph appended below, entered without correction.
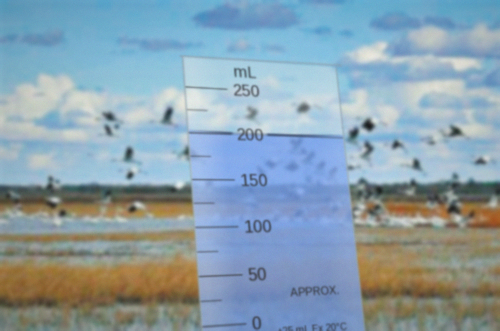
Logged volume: 200 mL
